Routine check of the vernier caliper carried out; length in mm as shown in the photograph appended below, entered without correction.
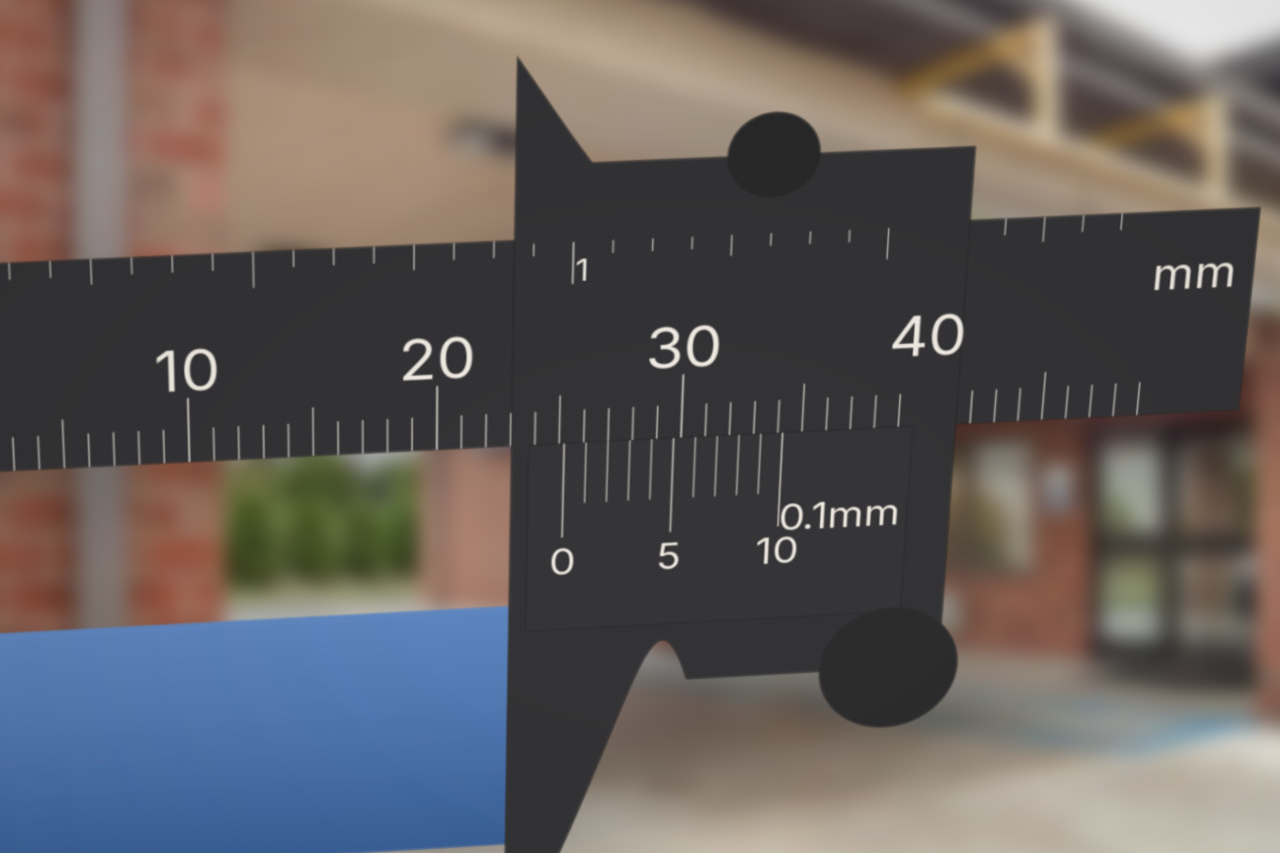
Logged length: 25.2 mm
